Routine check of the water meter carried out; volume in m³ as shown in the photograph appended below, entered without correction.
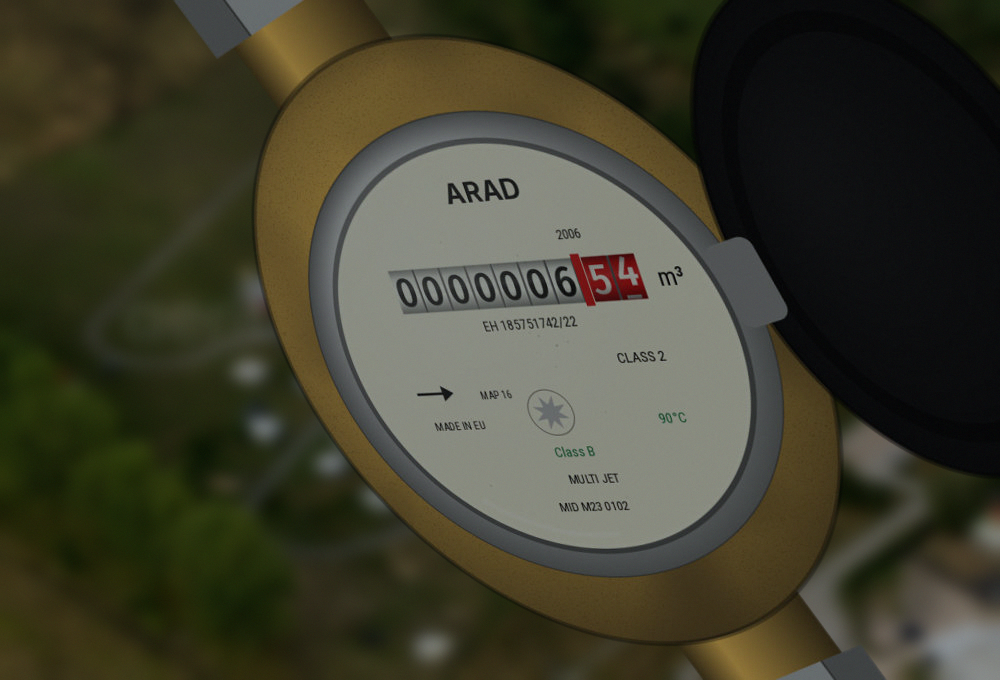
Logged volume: 6.54 m³
